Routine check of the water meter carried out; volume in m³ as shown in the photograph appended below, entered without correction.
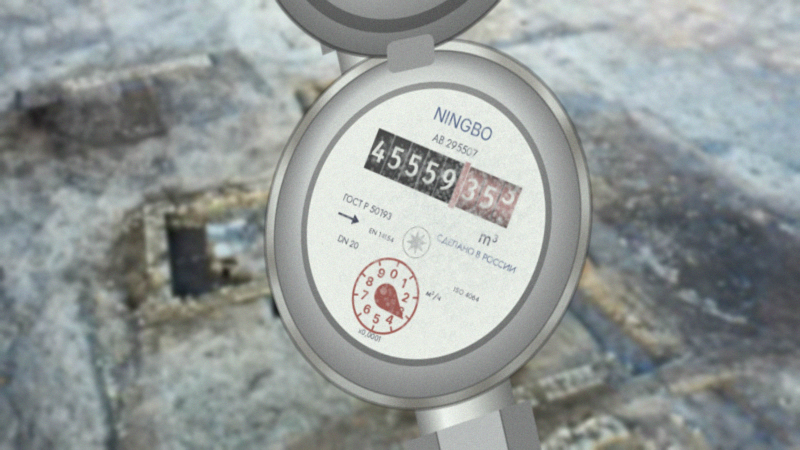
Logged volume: 45559.3533 m³
